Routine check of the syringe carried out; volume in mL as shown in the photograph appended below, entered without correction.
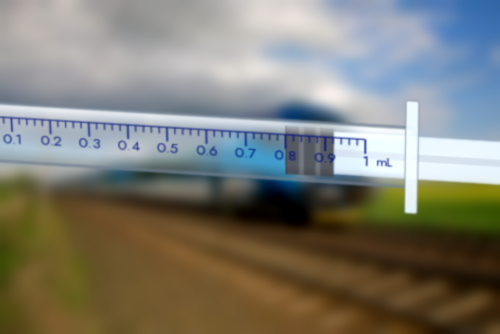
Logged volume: 0.8 mL
